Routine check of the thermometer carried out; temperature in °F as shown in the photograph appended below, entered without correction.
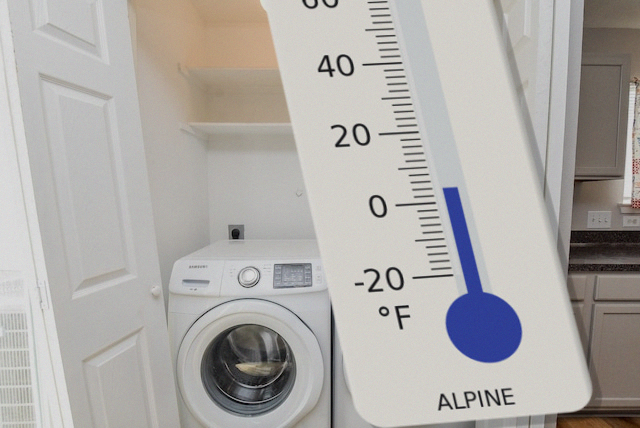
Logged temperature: 4 °F
